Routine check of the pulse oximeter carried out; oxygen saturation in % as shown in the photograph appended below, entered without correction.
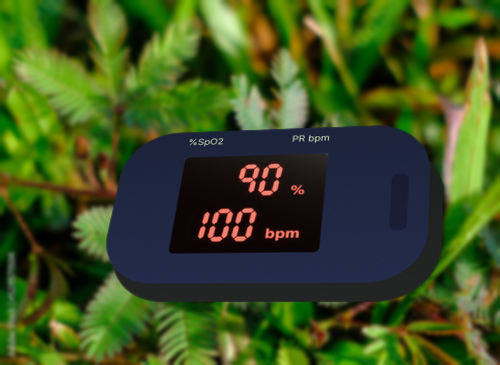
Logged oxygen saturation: 90 %
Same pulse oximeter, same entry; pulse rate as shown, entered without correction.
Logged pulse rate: 100 bpm
